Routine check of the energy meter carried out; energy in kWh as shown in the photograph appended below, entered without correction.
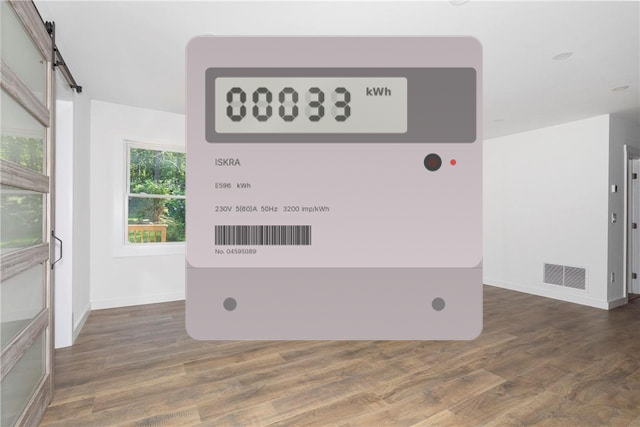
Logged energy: 33 kWh
